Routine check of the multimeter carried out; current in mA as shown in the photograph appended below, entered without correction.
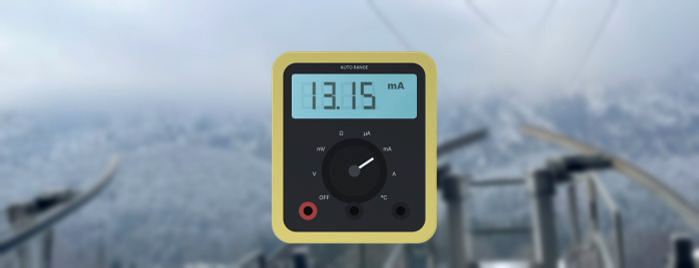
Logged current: 13.15 mA
